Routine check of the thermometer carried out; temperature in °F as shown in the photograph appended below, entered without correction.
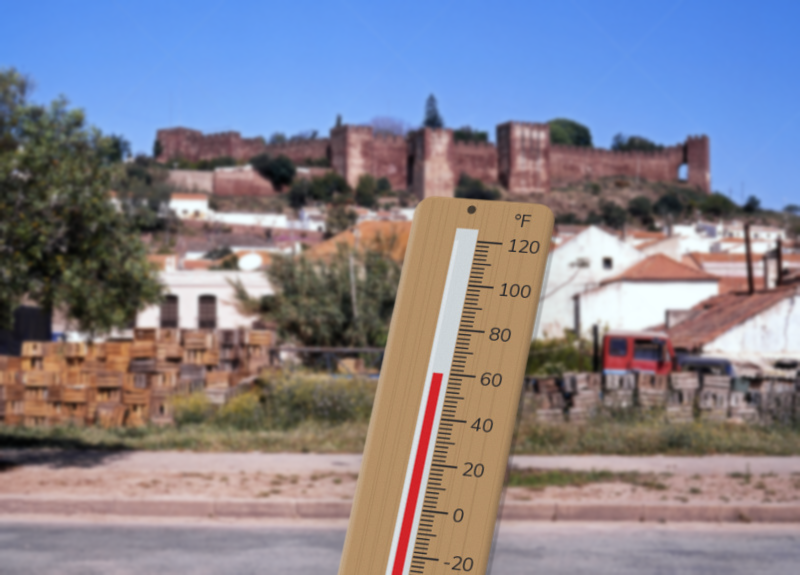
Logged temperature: 60 °F
